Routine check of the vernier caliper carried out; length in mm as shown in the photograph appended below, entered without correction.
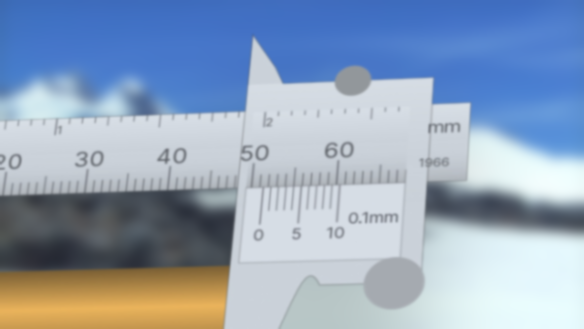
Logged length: 51.4 mm
